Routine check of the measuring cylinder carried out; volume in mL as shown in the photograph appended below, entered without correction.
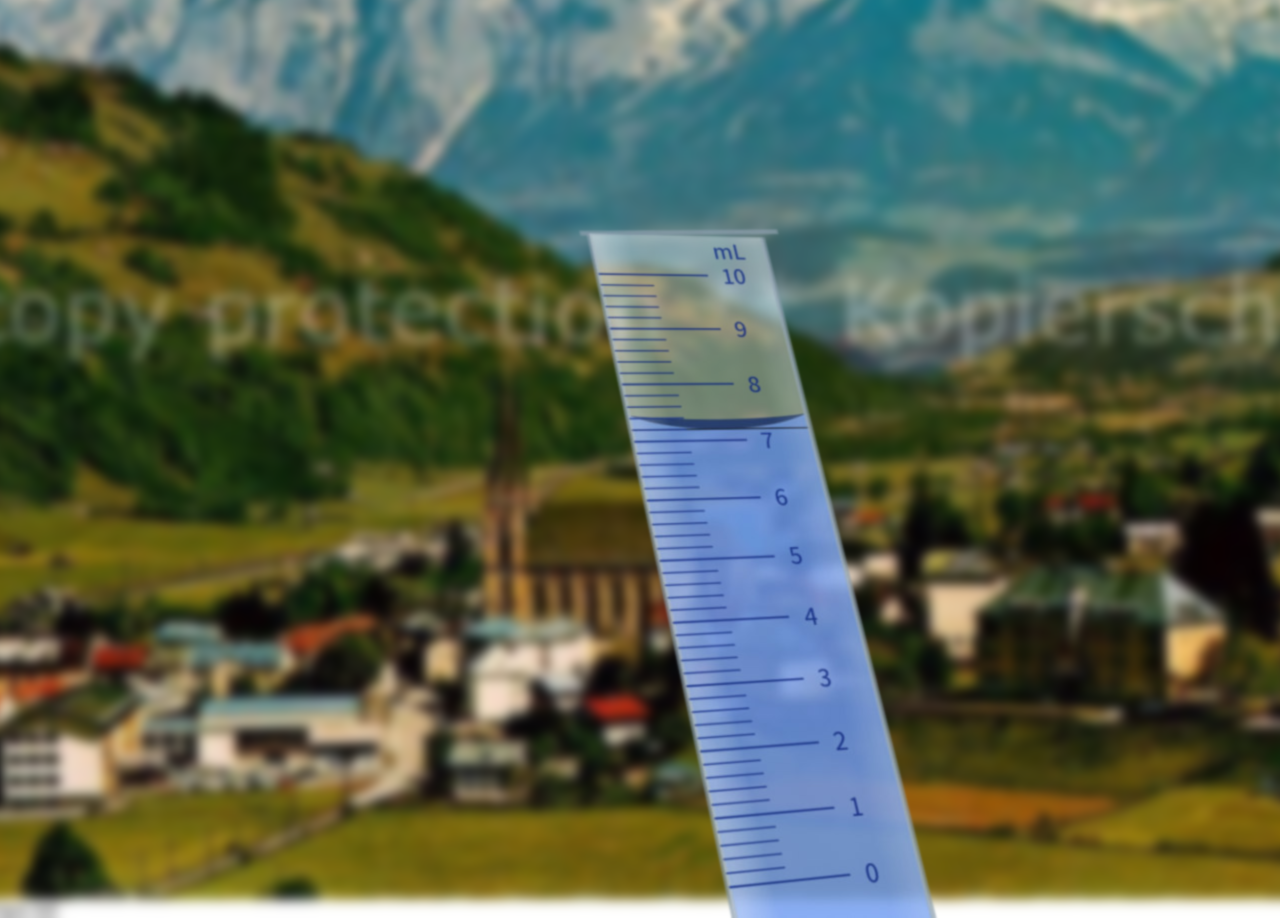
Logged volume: 7.2 mL
